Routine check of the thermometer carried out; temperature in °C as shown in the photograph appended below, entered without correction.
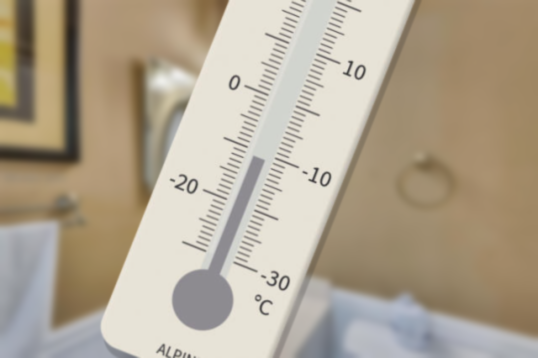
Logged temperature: -11 °C
